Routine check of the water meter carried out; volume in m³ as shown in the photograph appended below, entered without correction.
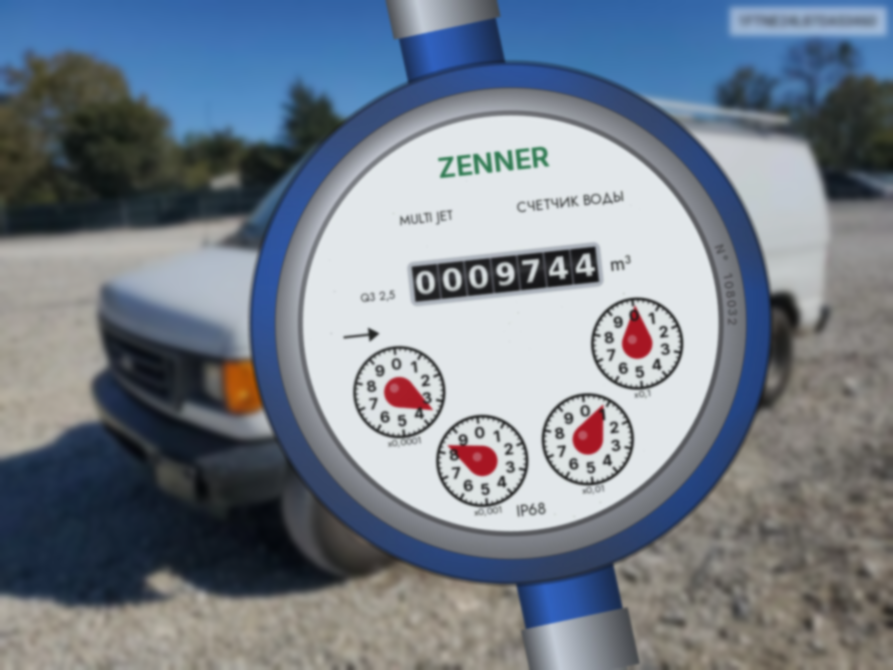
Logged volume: 9744.0083 m³
